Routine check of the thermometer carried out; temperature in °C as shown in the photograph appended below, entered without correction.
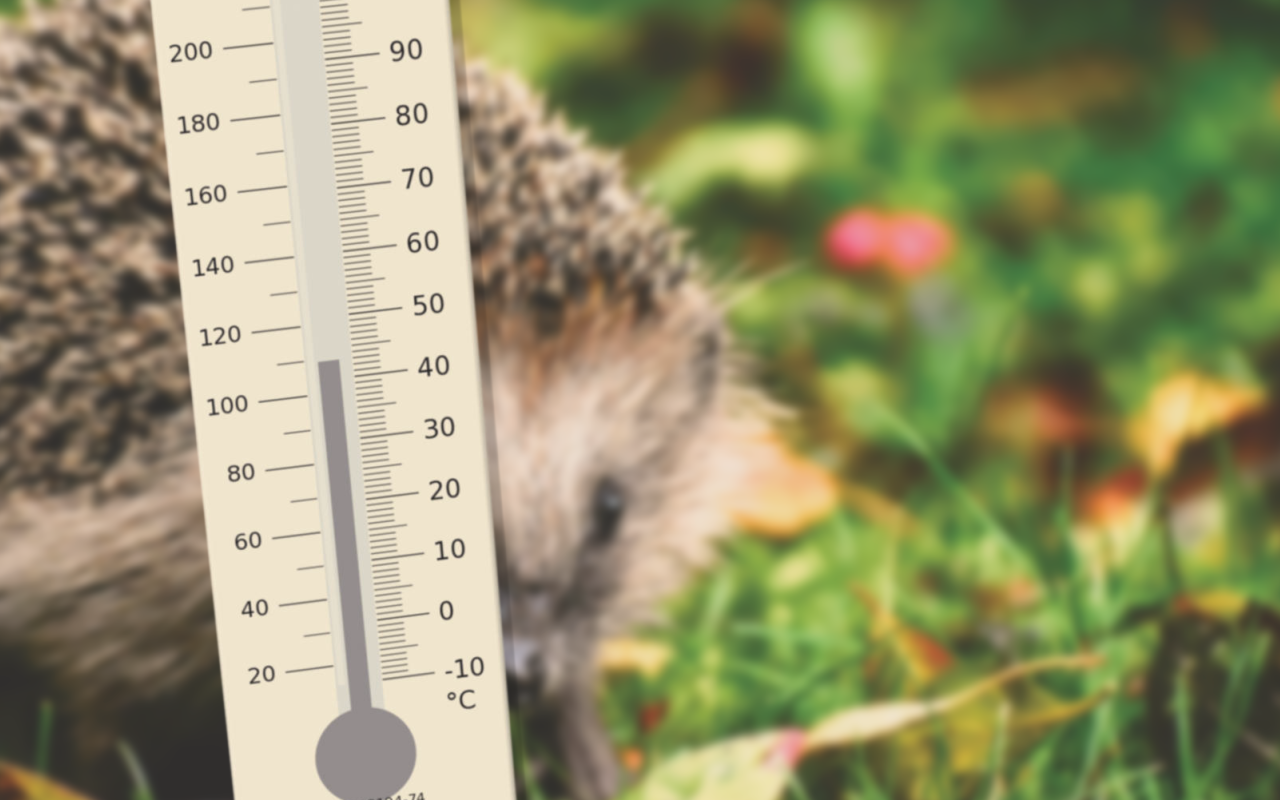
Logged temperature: 43 °C
